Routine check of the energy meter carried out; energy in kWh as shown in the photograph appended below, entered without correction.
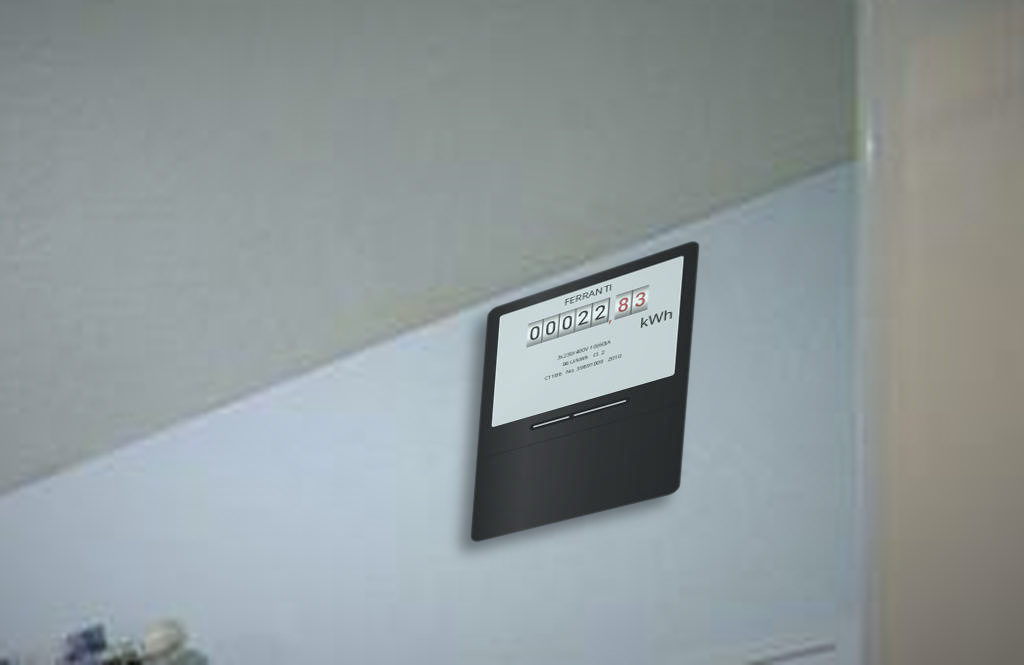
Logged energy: 22.83 kWh
